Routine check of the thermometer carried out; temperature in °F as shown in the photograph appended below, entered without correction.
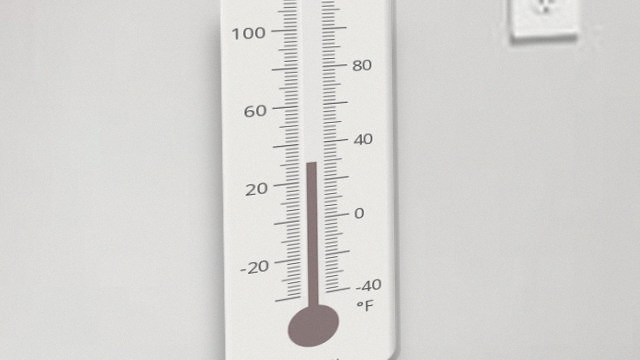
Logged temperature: 30 °F
